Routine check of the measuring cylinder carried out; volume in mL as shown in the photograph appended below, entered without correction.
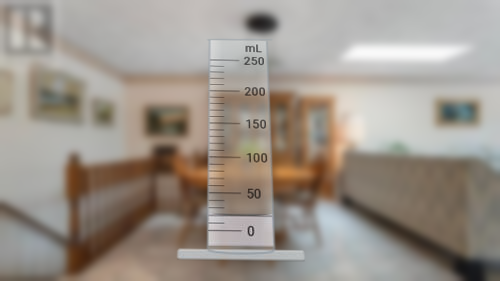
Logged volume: 20 mL
